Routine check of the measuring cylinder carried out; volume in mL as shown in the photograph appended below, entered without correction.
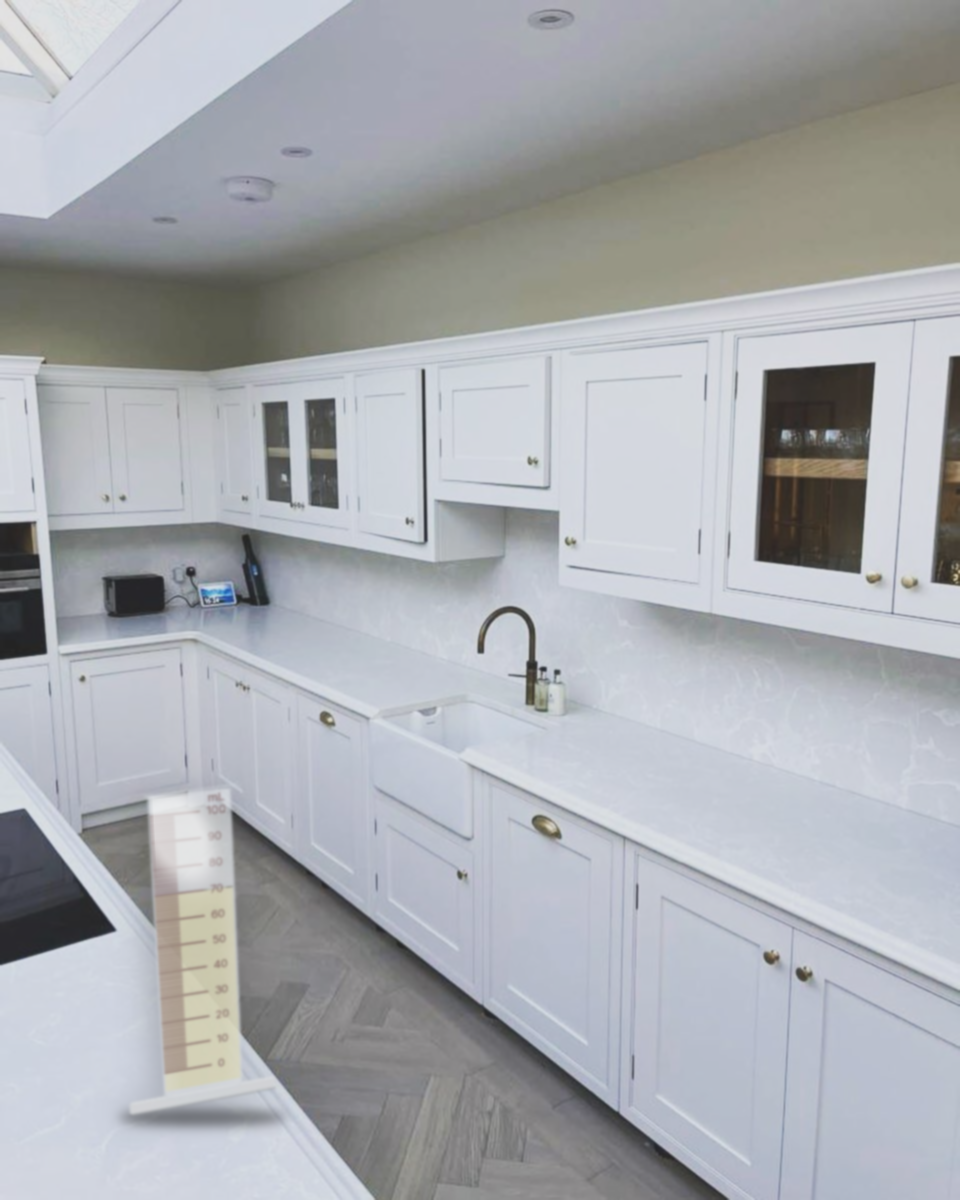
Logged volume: 70 mL
